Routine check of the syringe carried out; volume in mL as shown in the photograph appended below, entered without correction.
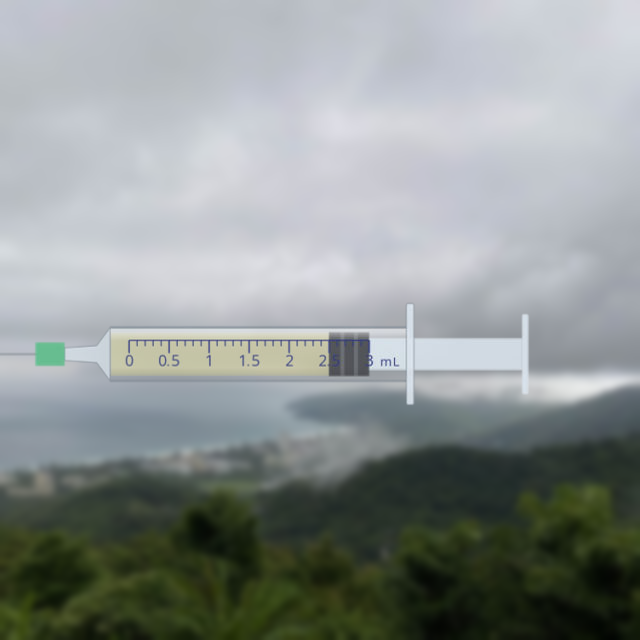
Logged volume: 2.5 mL
